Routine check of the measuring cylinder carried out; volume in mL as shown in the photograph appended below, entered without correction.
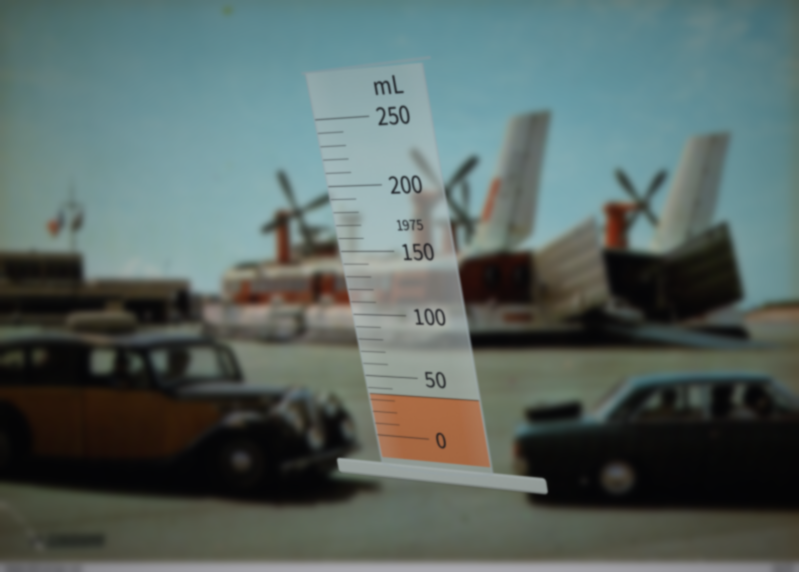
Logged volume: 35 mL
